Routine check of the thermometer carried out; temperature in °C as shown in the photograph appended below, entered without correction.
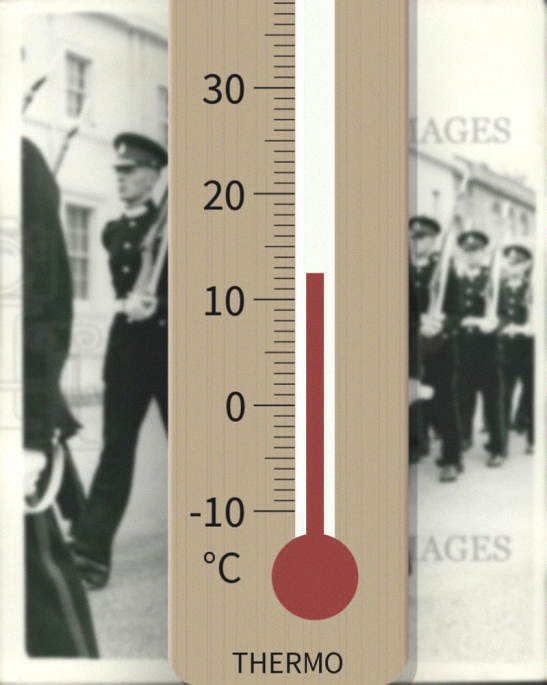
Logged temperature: 12.5 °C
